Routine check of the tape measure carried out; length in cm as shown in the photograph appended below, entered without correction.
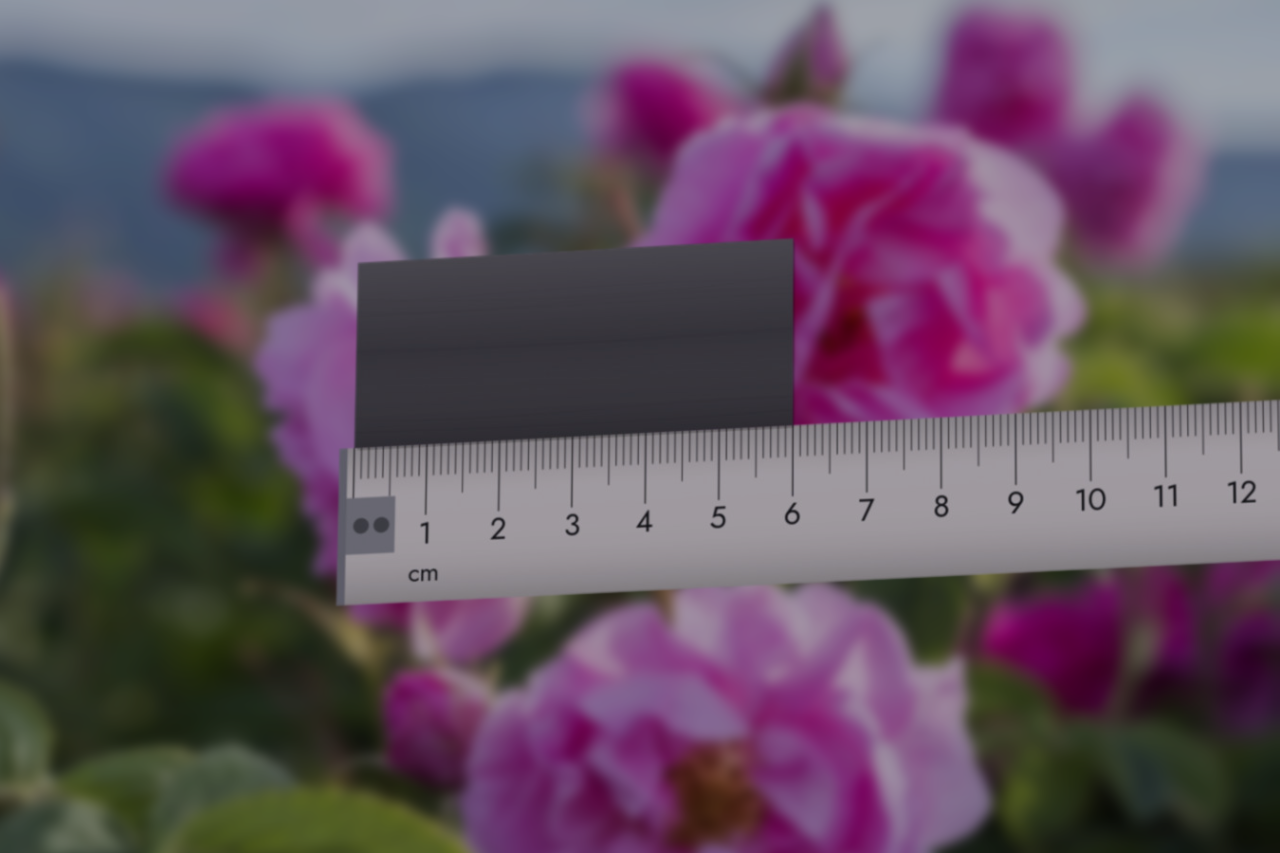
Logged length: 6 cm
